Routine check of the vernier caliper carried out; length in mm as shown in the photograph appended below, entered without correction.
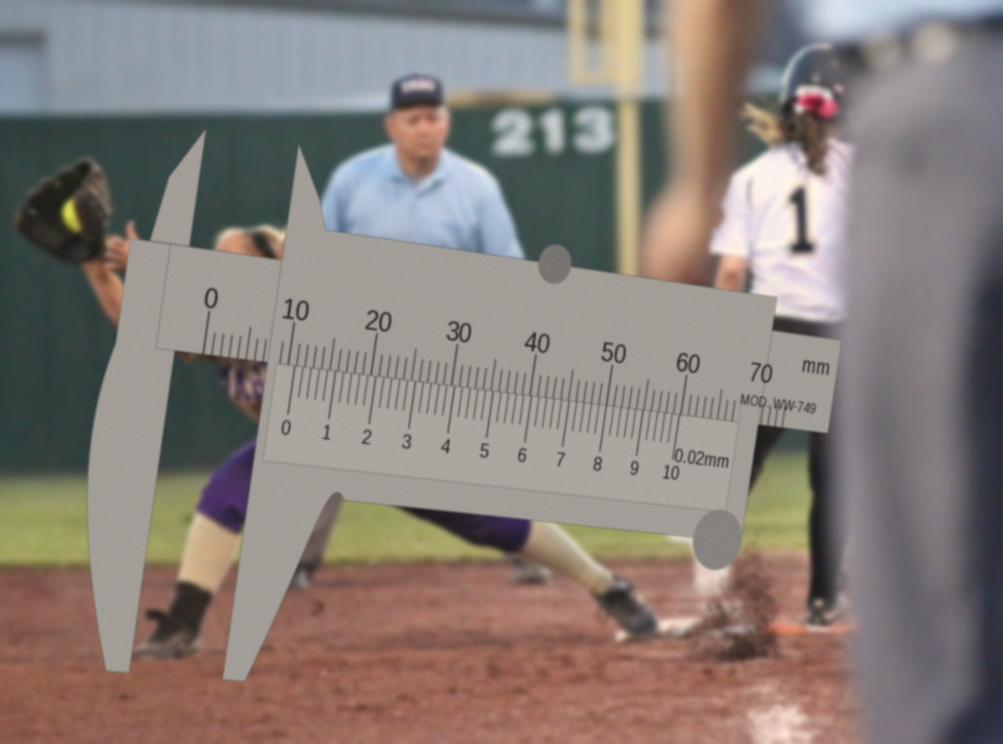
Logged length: 10.8 mm
